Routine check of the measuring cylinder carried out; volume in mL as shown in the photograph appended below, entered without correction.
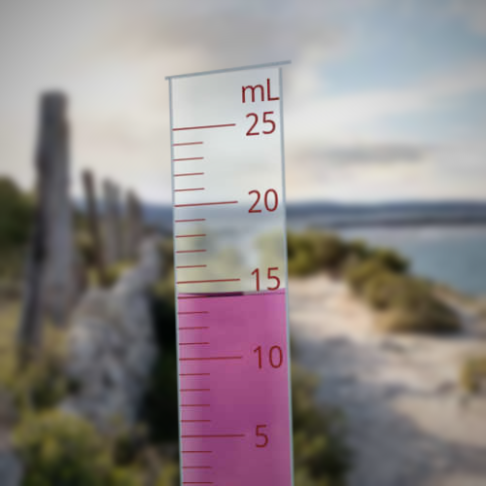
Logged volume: 14 mL
